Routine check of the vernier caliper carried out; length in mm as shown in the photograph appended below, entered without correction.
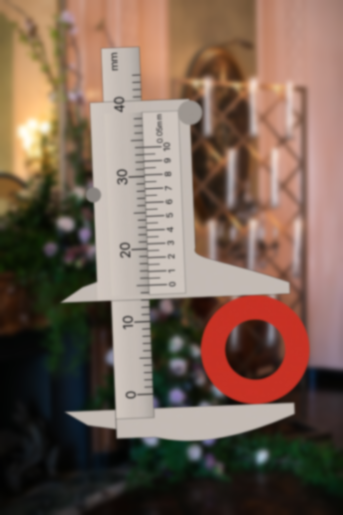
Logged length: 15.0 mm
